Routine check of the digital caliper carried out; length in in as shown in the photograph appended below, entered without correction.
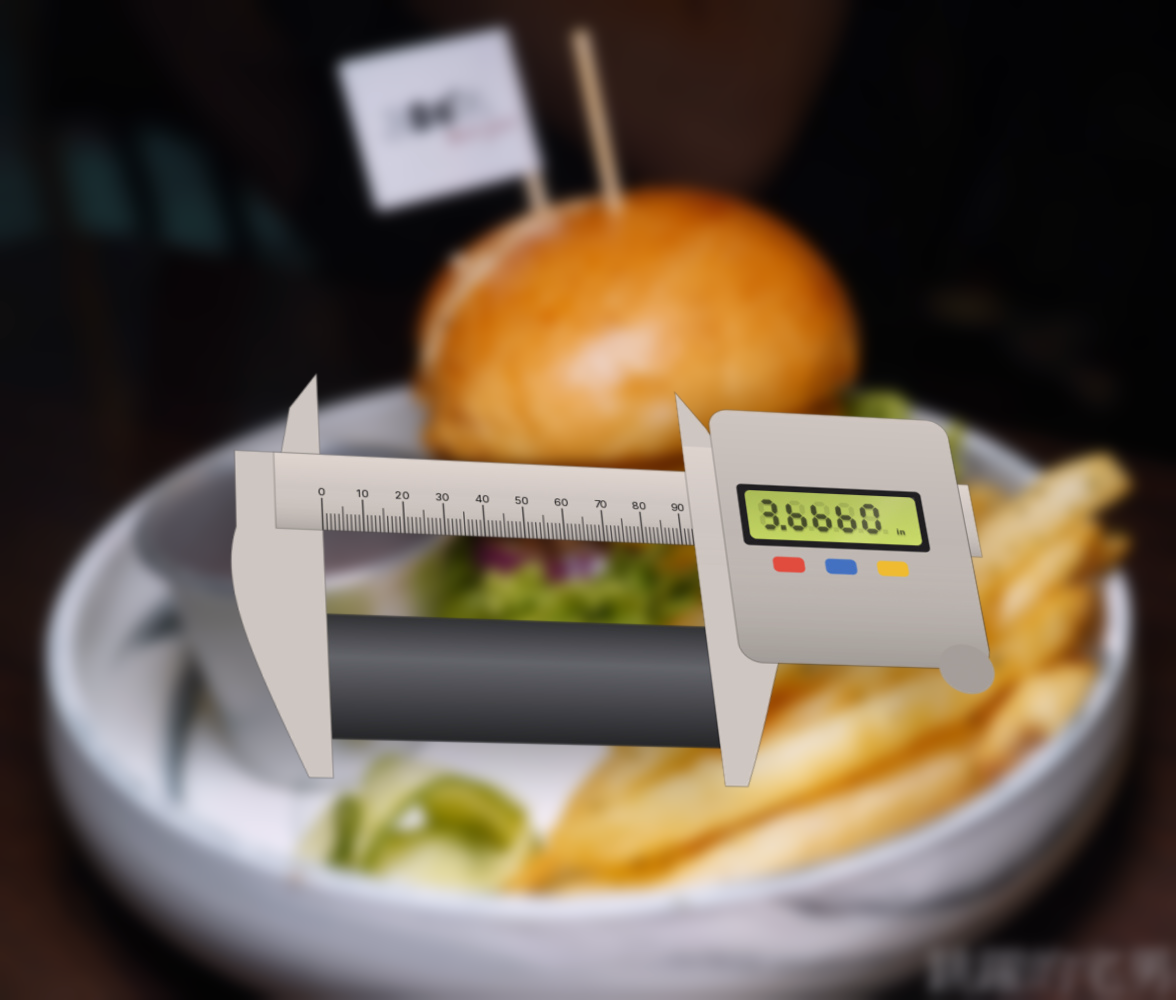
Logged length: 3.6660 in
